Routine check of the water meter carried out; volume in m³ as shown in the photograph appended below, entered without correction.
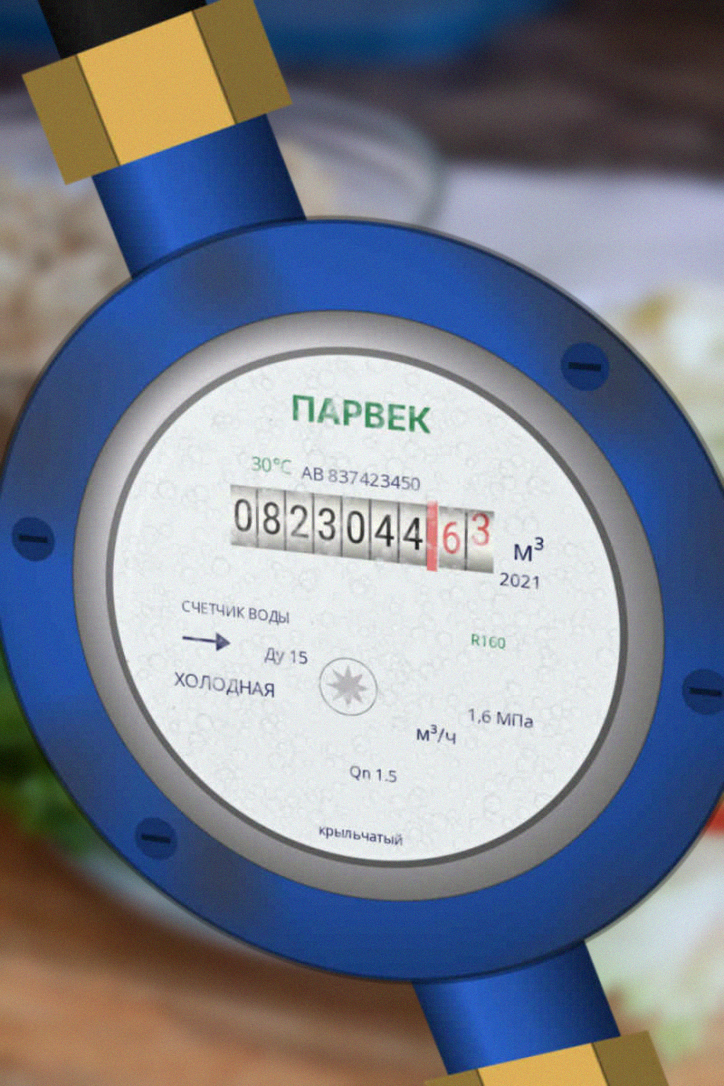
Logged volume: 823044.63 m³
